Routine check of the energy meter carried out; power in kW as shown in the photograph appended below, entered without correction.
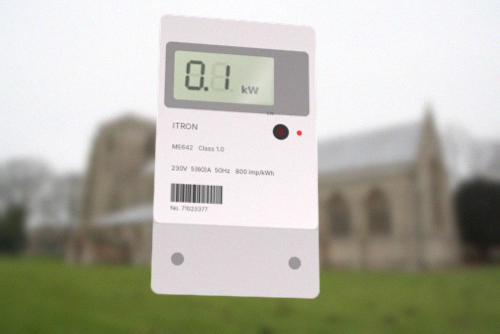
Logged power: 0.1 kW
